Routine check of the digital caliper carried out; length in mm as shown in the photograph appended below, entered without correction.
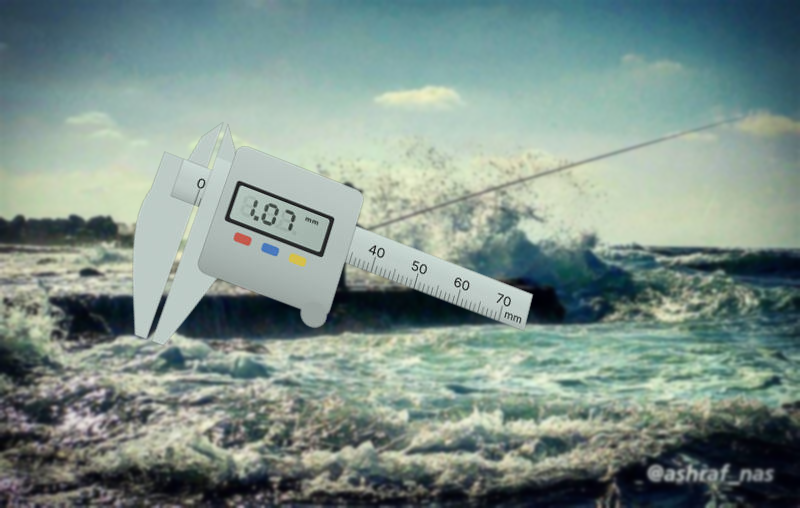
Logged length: 1.07 mm
